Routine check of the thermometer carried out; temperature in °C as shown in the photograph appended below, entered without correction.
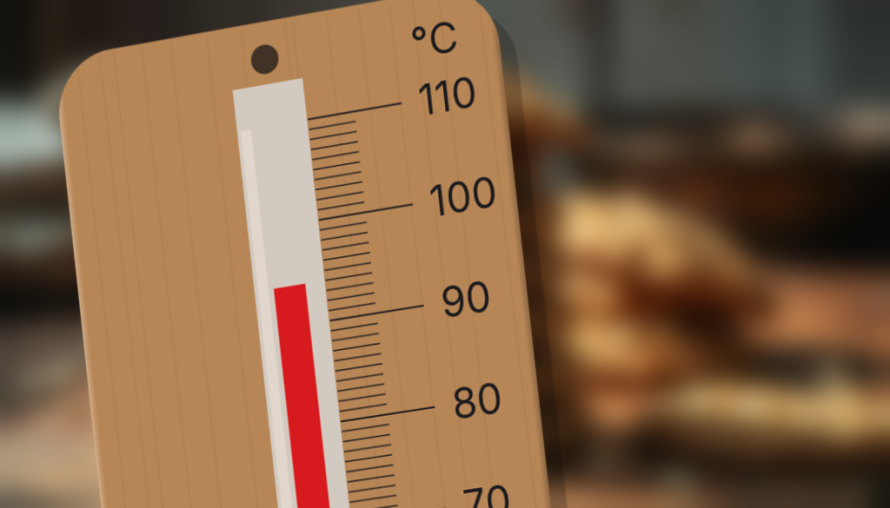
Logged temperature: 94 °C
